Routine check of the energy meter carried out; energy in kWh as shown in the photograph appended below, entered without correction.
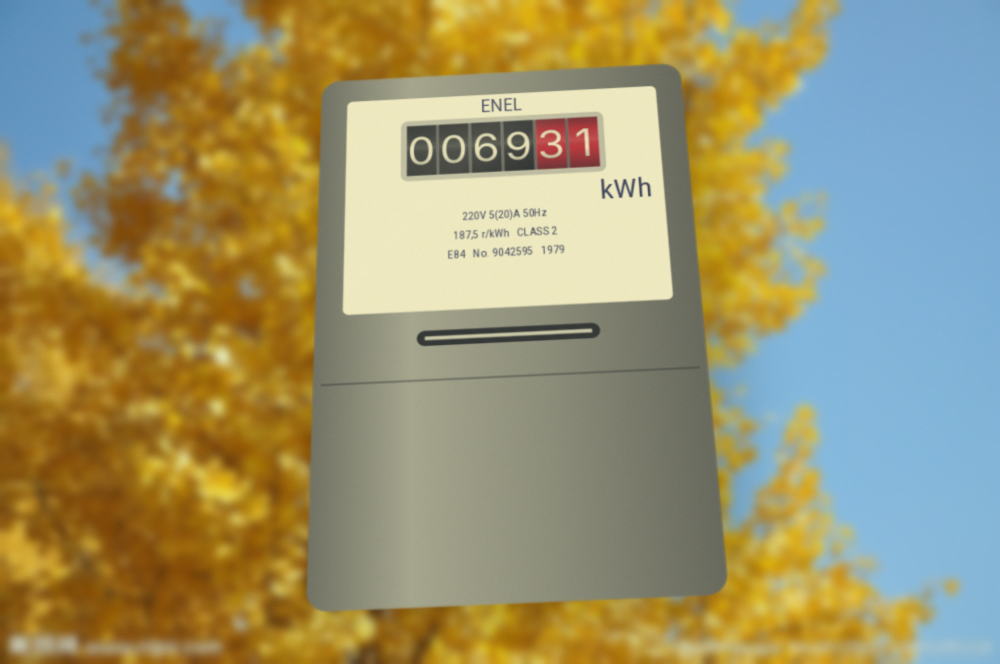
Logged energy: 69.31 kWh
